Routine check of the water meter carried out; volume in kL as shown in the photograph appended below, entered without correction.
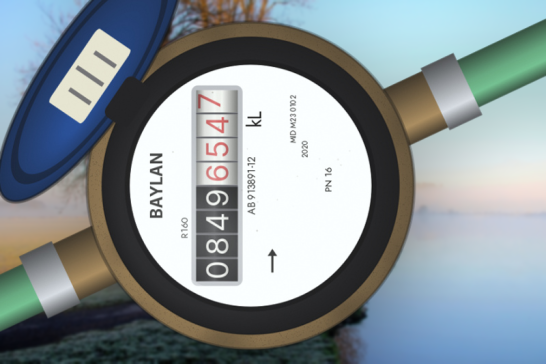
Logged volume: 849.6547 kL
